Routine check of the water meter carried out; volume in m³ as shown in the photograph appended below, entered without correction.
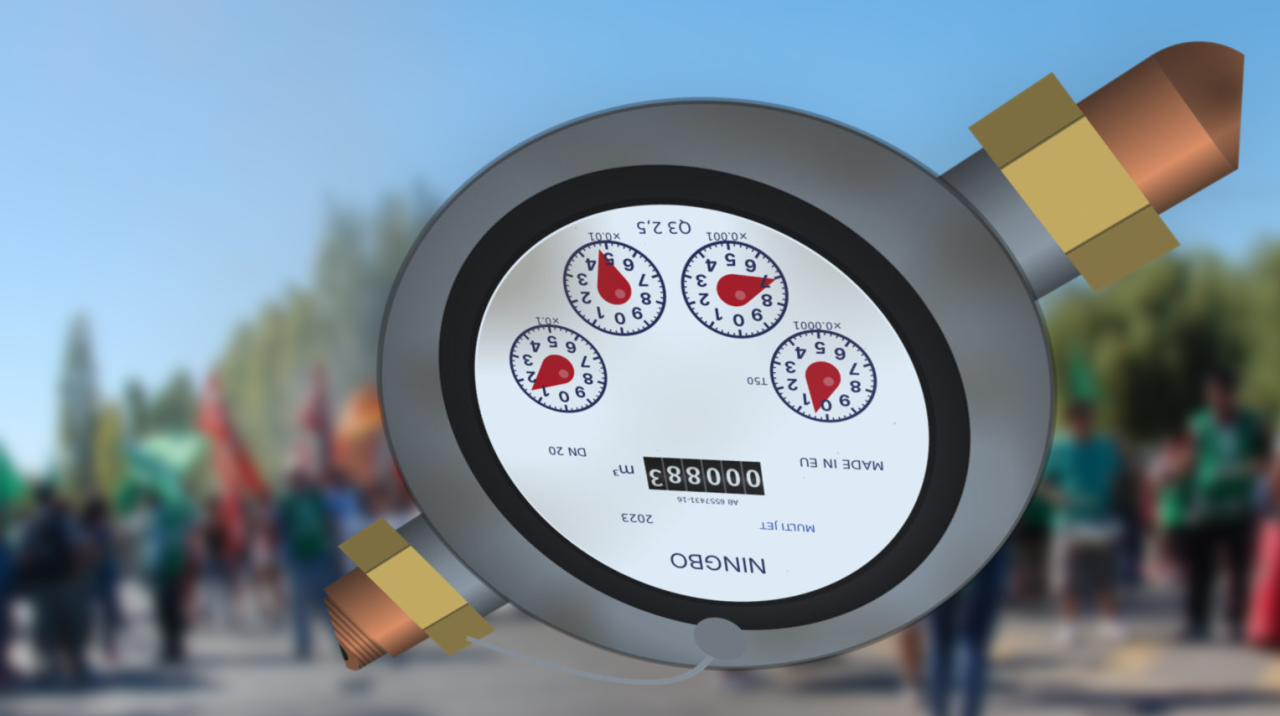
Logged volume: 883.1470 m³
